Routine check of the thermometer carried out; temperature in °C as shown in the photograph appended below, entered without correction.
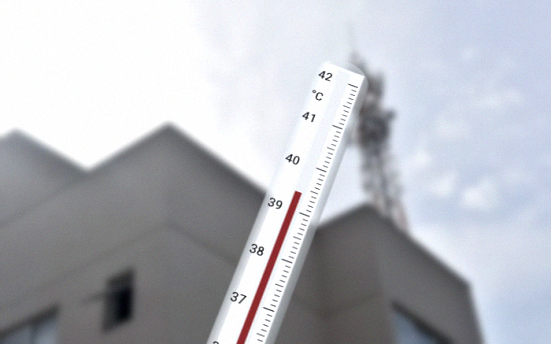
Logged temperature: 39.4 °C
